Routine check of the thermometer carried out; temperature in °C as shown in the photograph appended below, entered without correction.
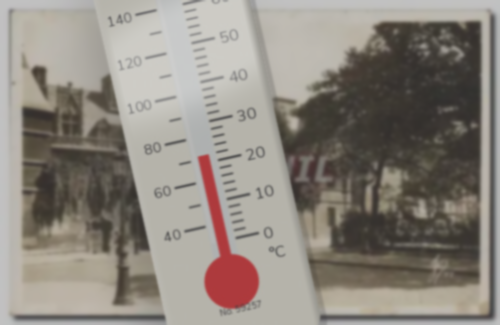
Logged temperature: 22 °C
